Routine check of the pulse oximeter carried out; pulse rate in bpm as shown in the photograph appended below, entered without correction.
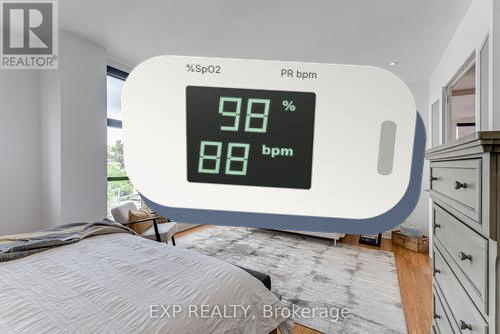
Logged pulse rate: 88 bpm
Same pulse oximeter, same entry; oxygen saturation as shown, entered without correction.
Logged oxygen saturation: 98 %
